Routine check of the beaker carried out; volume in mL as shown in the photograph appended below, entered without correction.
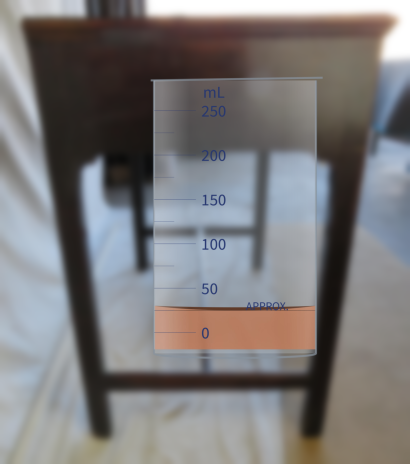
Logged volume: 25 mL
